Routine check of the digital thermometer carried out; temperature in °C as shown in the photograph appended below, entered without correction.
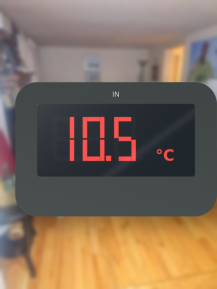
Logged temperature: 10.5 °C
